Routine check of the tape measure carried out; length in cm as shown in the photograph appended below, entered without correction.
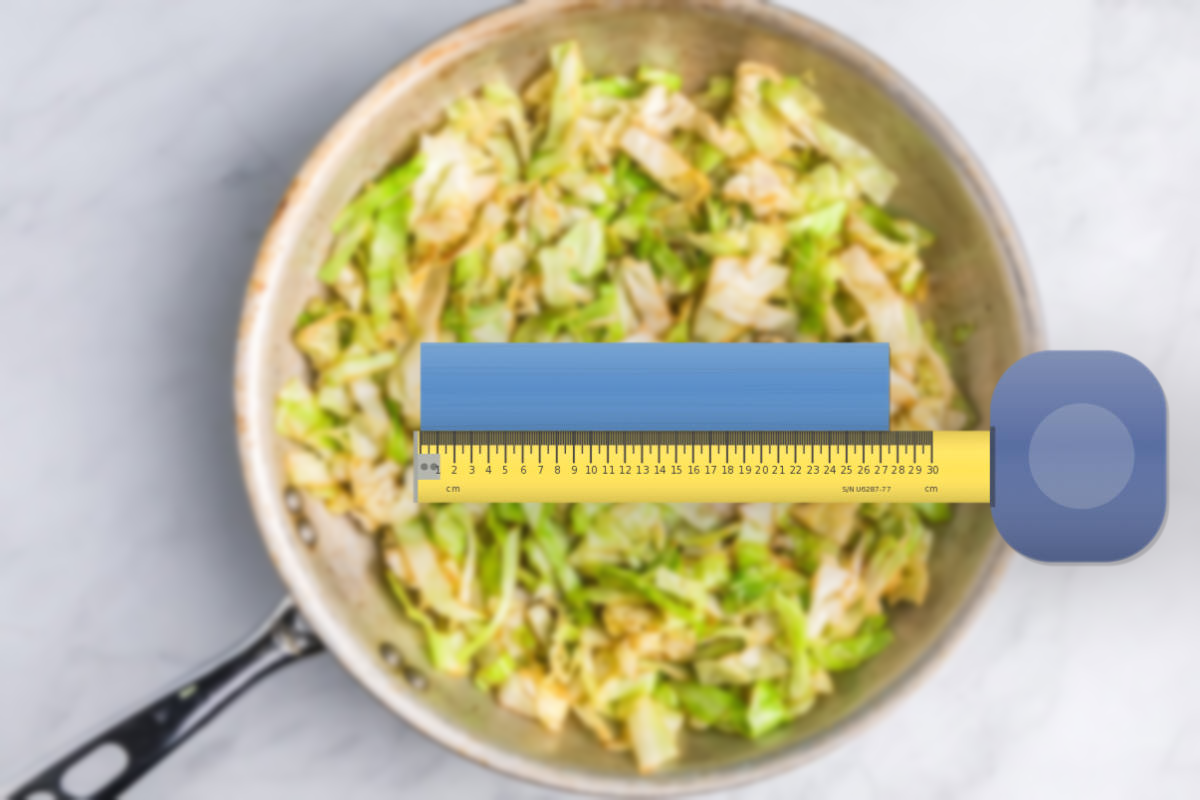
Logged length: 27.5 cm
